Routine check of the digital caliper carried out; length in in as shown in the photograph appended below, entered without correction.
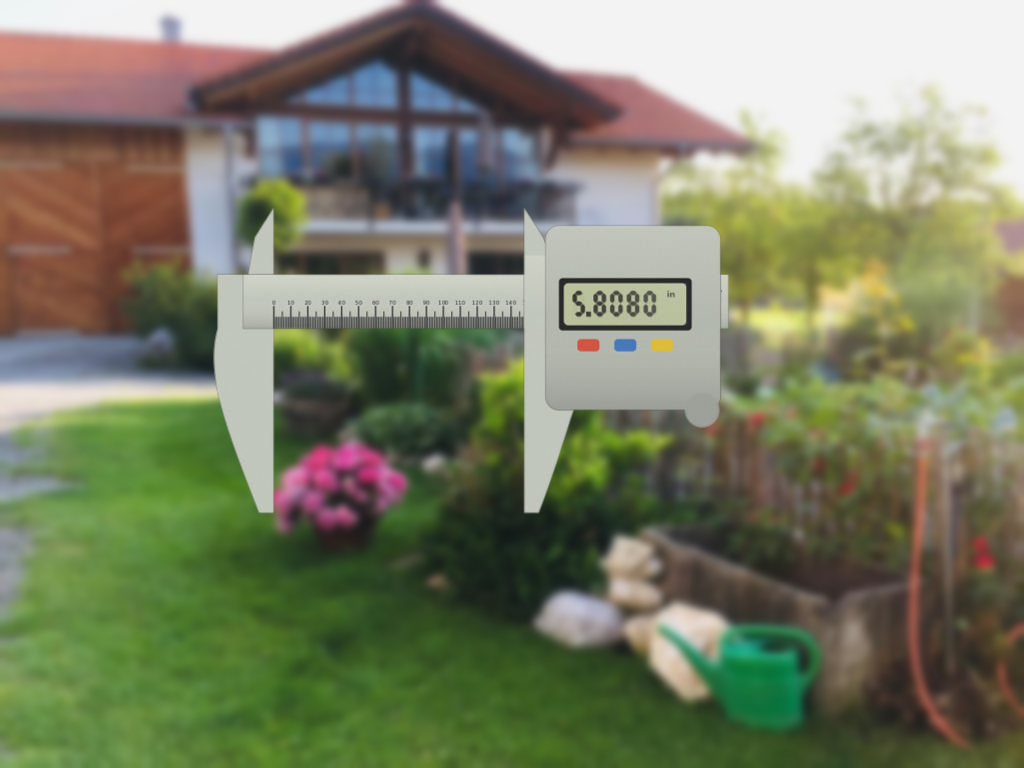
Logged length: 5.8080 in
